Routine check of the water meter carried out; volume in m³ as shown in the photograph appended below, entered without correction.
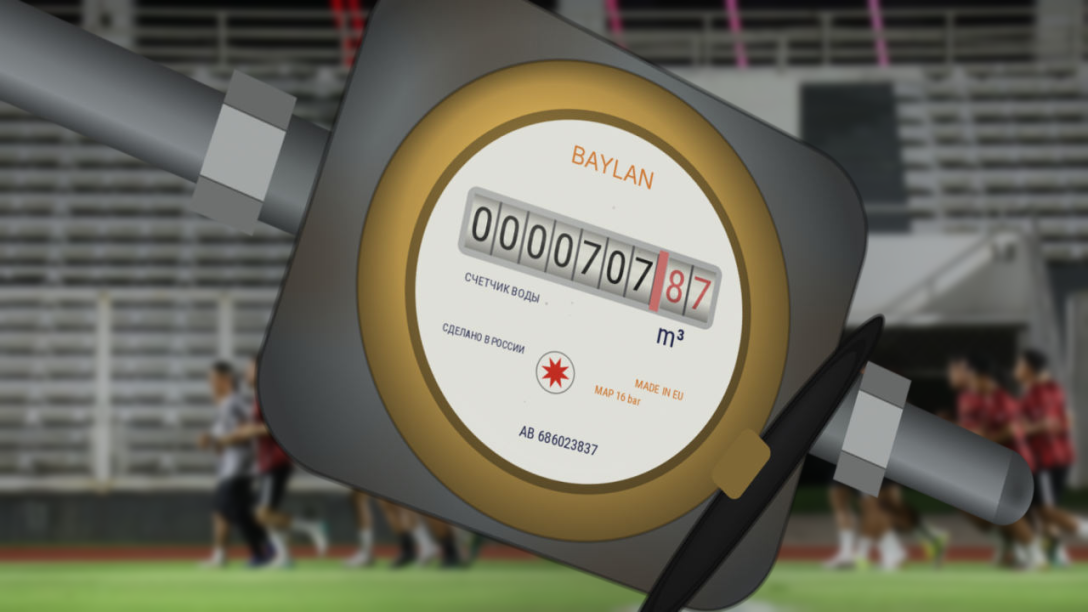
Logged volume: 707.87 m³
